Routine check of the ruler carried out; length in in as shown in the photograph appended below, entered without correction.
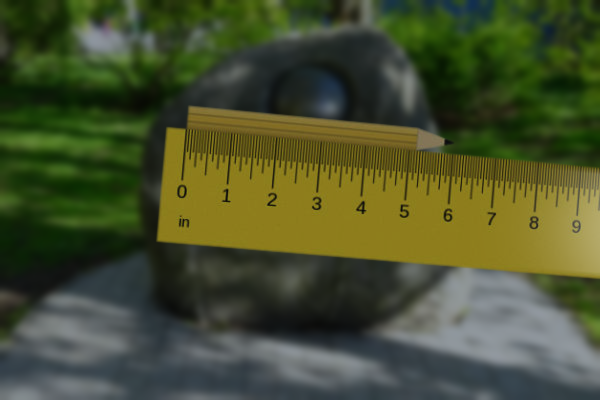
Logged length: 6 in
